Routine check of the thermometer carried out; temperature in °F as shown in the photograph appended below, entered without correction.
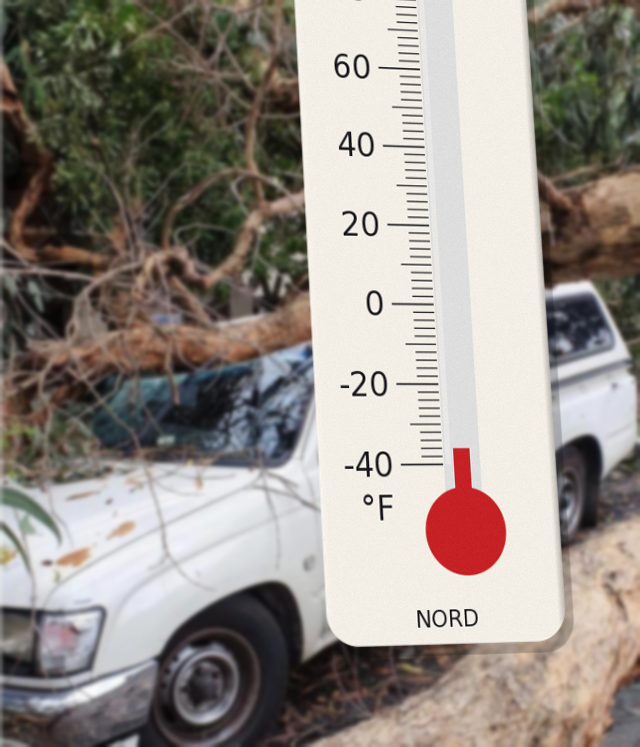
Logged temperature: -36 °F
